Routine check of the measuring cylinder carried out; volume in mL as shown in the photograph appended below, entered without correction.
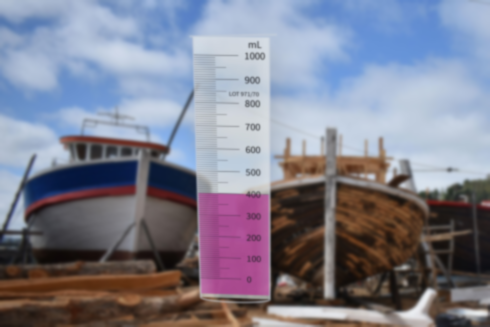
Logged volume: 400 mL
